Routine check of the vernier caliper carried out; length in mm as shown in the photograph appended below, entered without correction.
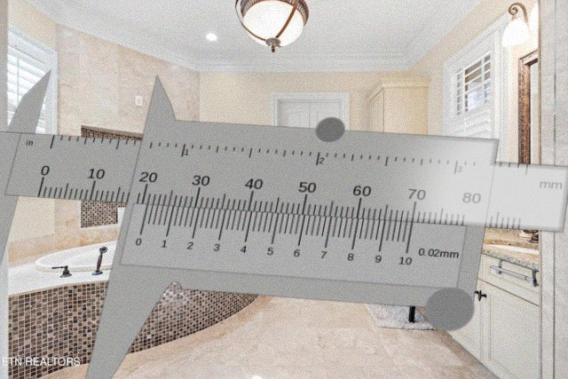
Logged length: 21.0 mm
